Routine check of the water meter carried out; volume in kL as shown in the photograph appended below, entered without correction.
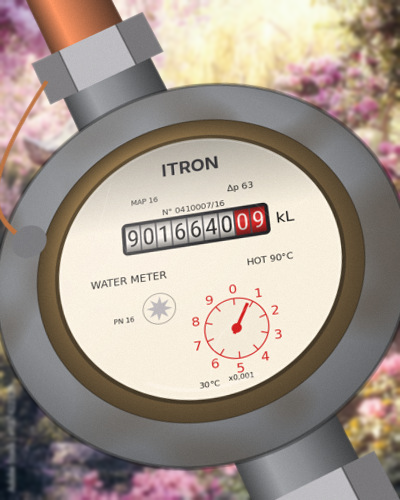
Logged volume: 9016640.090 kL
